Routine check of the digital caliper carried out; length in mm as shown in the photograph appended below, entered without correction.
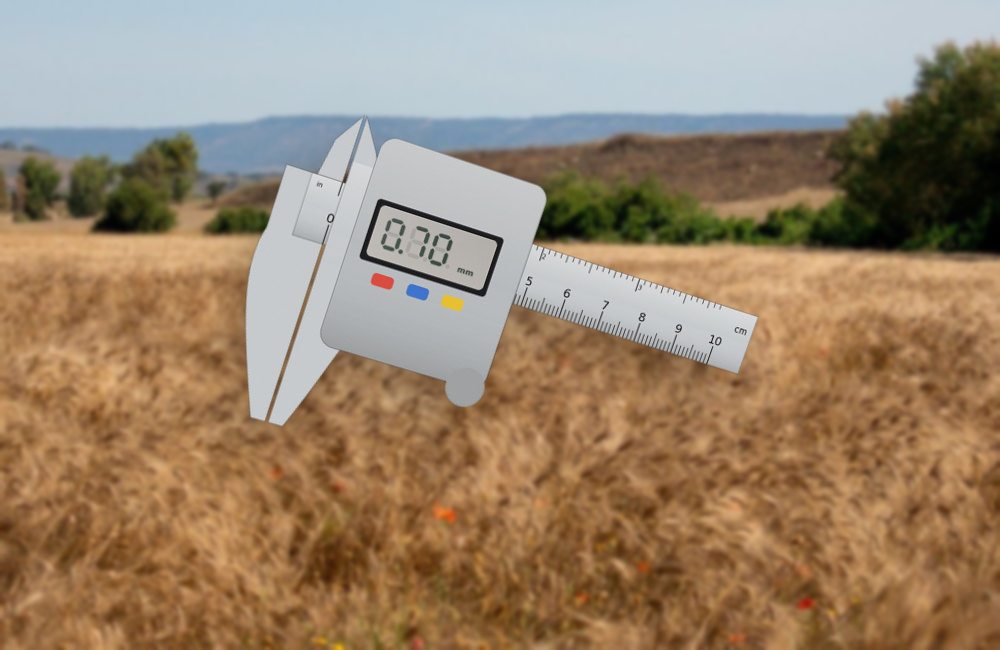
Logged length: 0.70 mm
